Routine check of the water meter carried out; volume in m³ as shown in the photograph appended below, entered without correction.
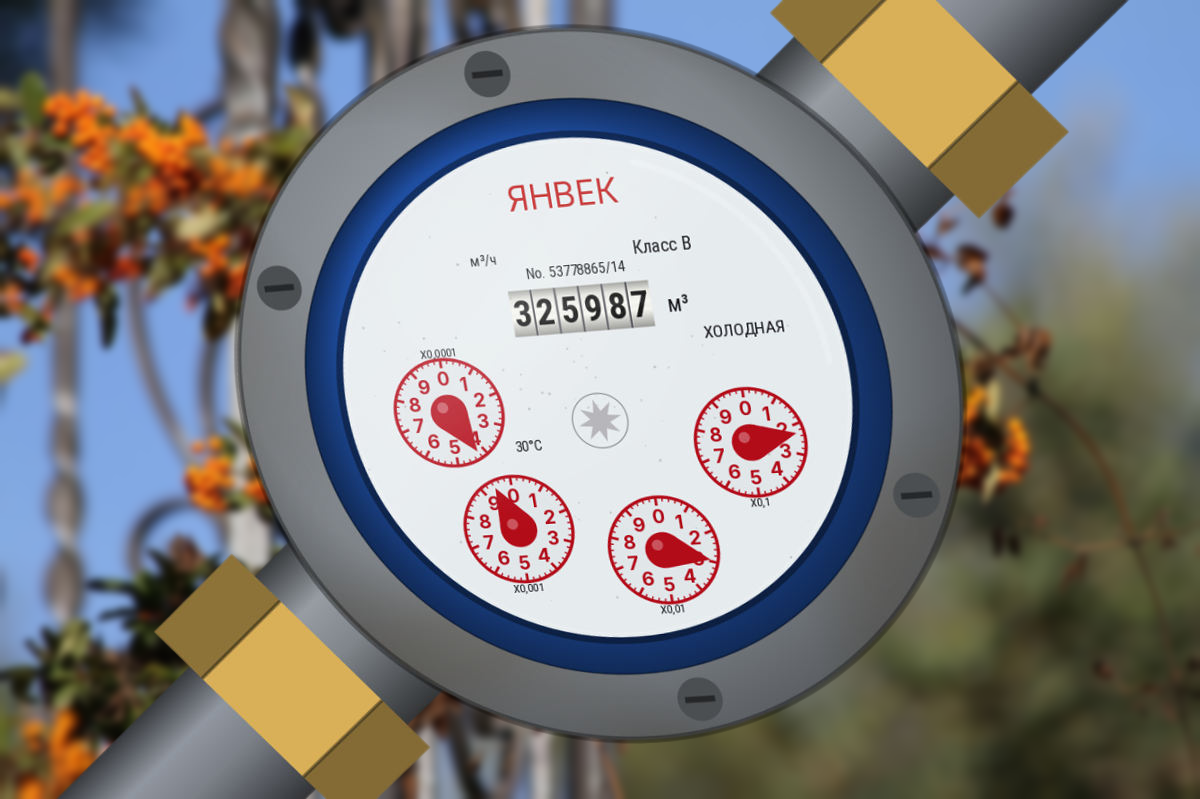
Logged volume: 325987.2294 m³
